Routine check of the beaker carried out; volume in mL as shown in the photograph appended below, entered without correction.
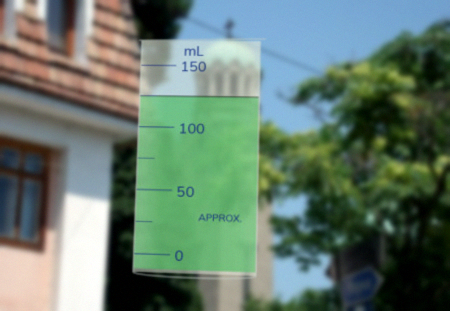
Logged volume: 125 mL
